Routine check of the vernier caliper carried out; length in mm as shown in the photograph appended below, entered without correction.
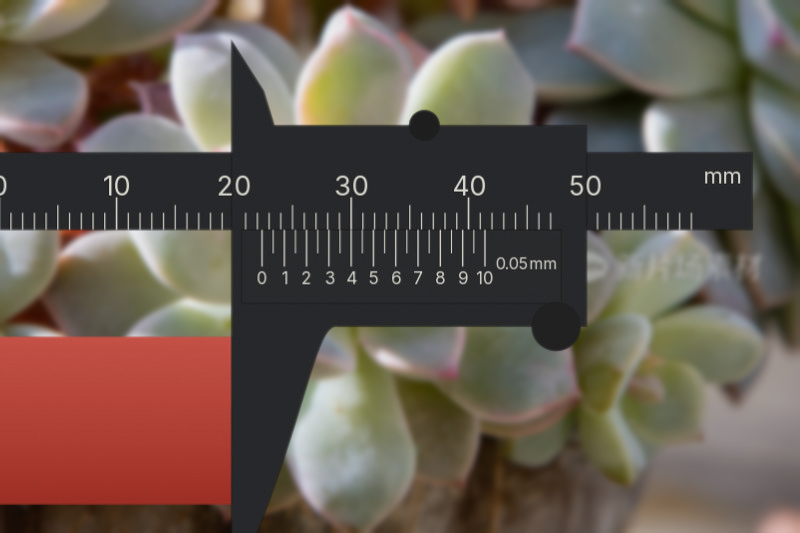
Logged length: 22.4 mm
